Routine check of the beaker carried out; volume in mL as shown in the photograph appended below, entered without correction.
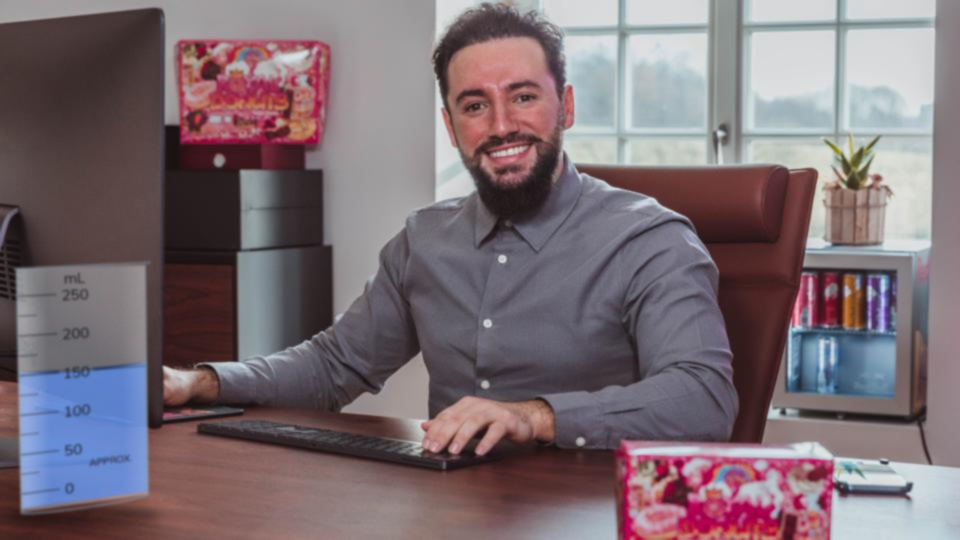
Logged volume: 150 mL
